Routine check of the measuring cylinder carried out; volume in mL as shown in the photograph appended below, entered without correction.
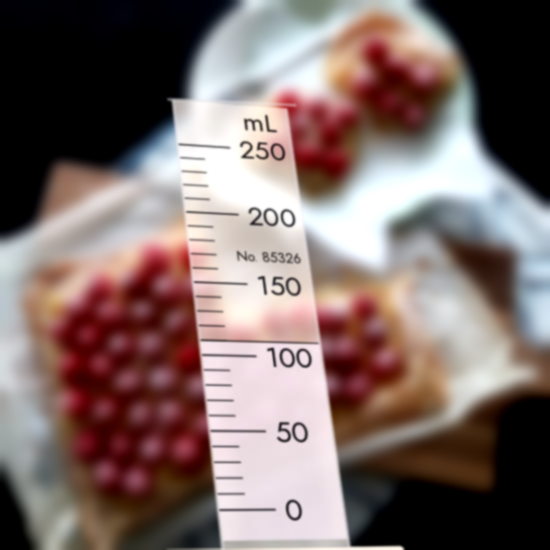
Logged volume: 110 mL
